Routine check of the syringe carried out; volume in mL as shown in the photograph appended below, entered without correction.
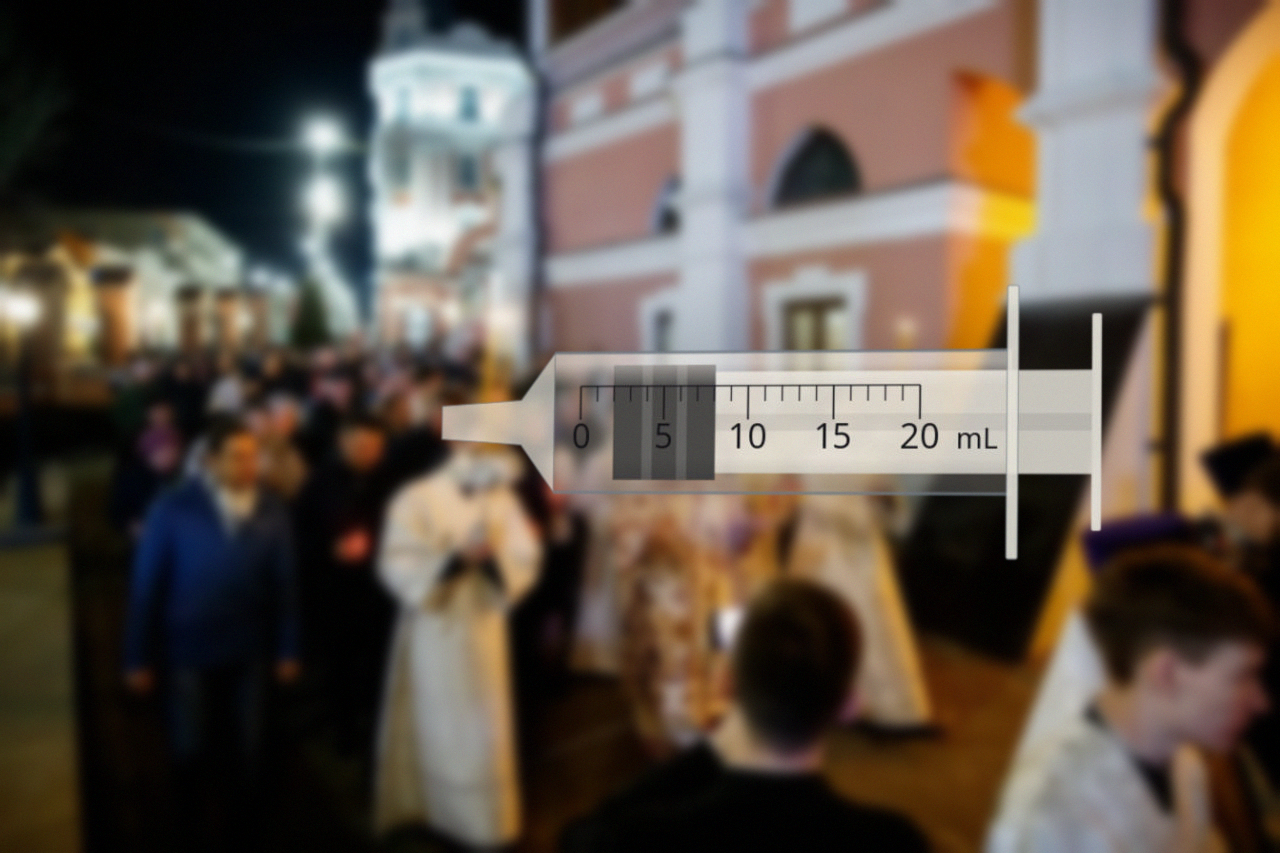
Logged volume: 2 mL
